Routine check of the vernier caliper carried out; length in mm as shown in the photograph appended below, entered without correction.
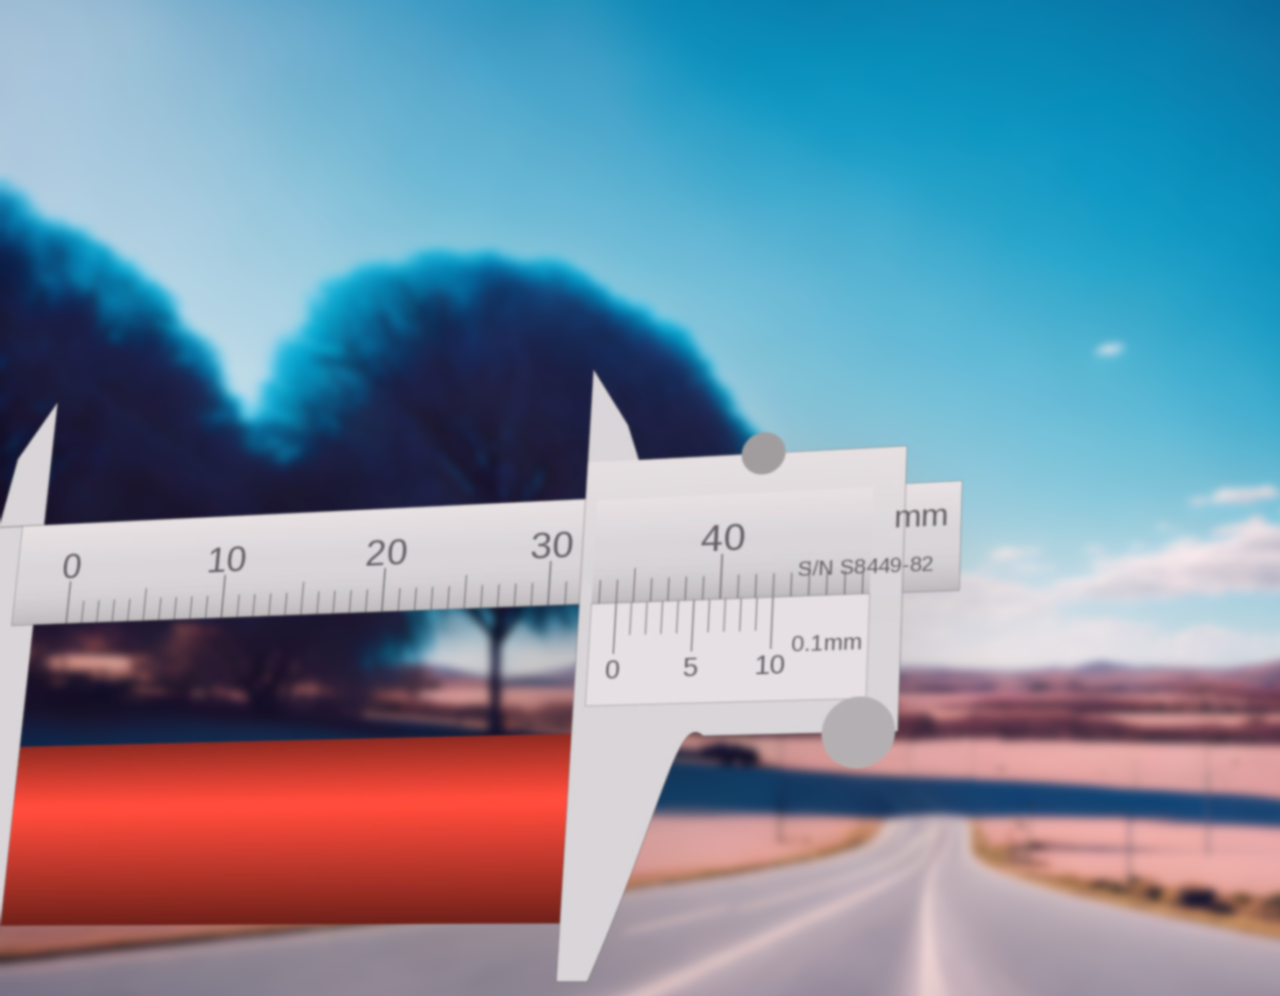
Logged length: 34.0 mm
